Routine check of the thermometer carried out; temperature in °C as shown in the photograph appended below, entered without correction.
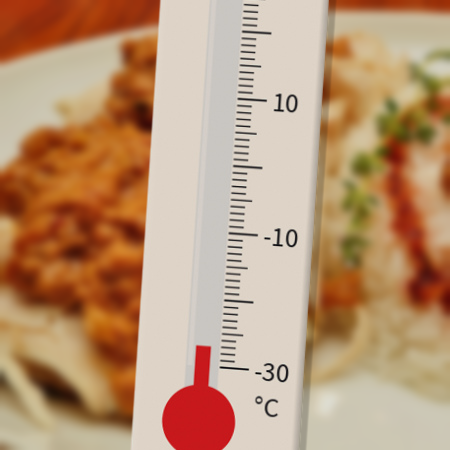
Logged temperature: -27 °C
